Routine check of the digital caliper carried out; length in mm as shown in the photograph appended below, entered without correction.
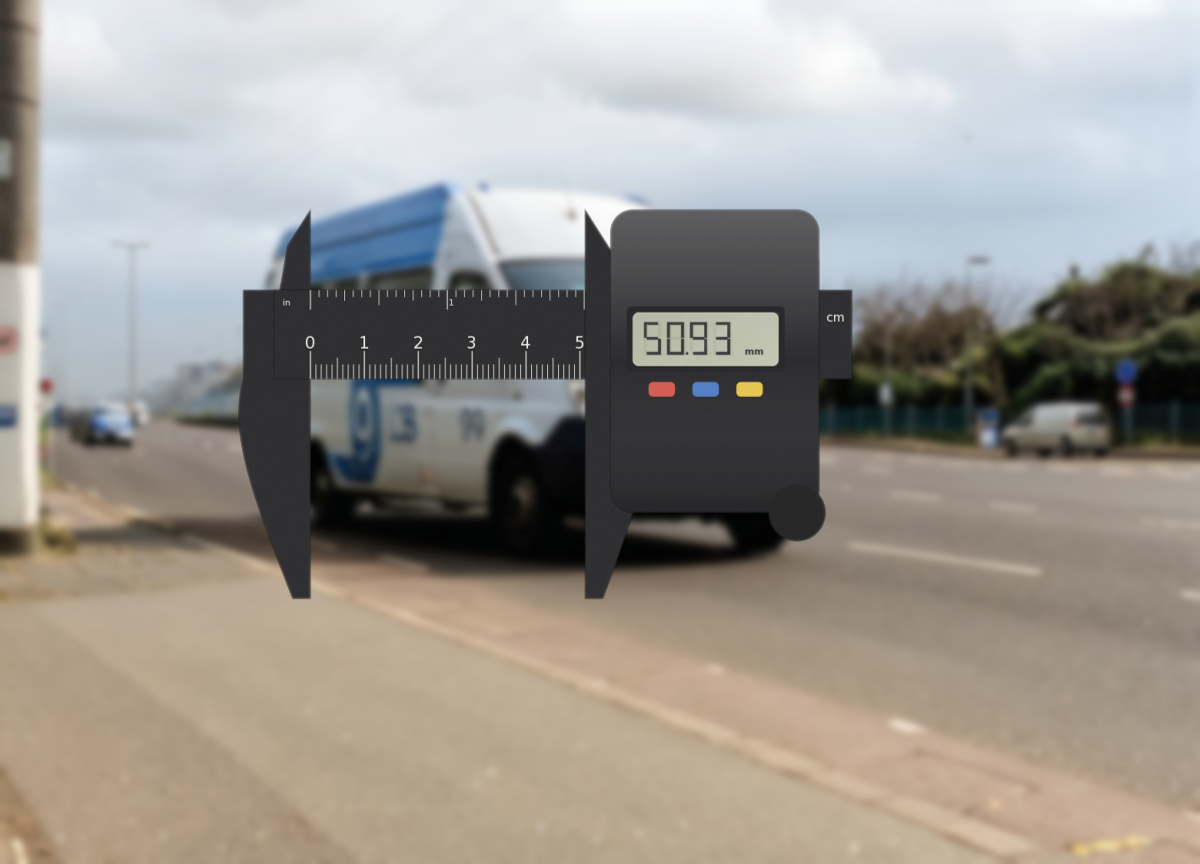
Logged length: 50.93 mm
